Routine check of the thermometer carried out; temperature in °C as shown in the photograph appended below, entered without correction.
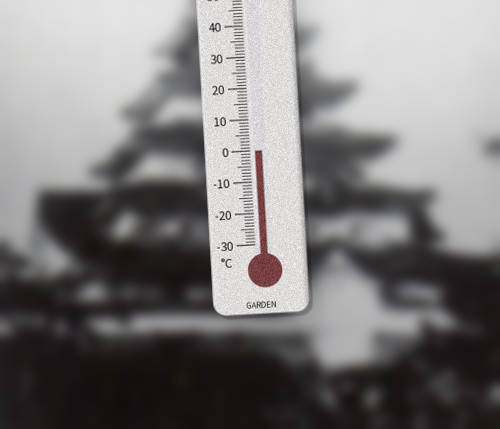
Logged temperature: 0 °C
